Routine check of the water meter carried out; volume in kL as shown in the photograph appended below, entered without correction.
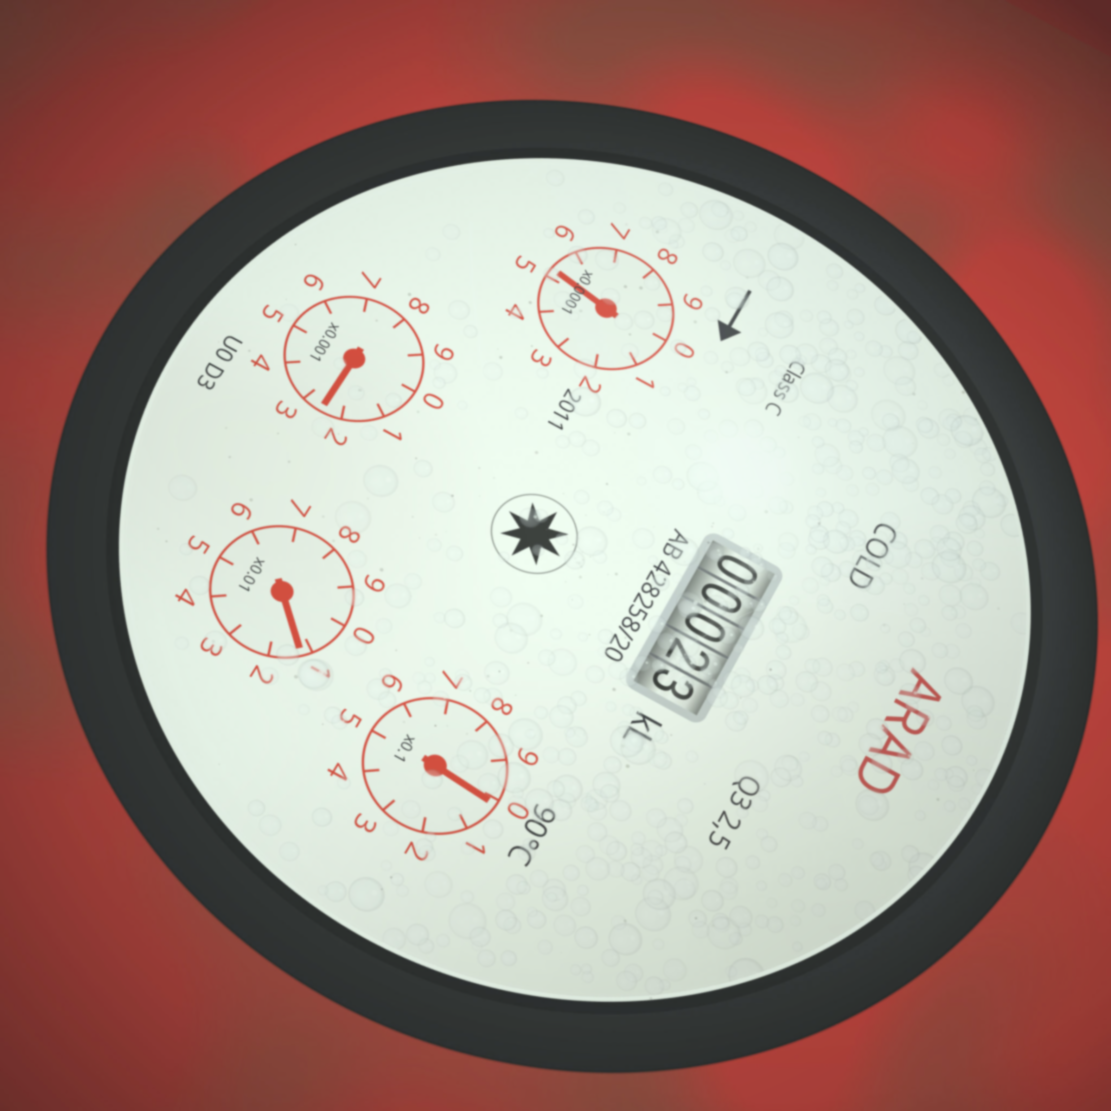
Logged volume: 23.0125 kL
